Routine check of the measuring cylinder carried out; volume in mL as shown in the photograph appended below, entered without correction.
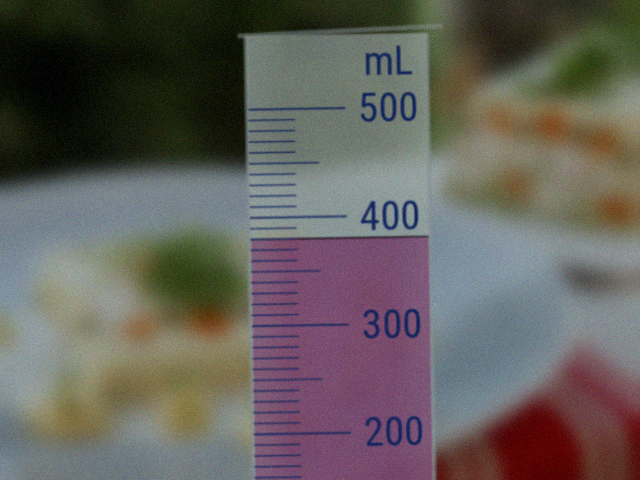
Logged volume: 380 mL
